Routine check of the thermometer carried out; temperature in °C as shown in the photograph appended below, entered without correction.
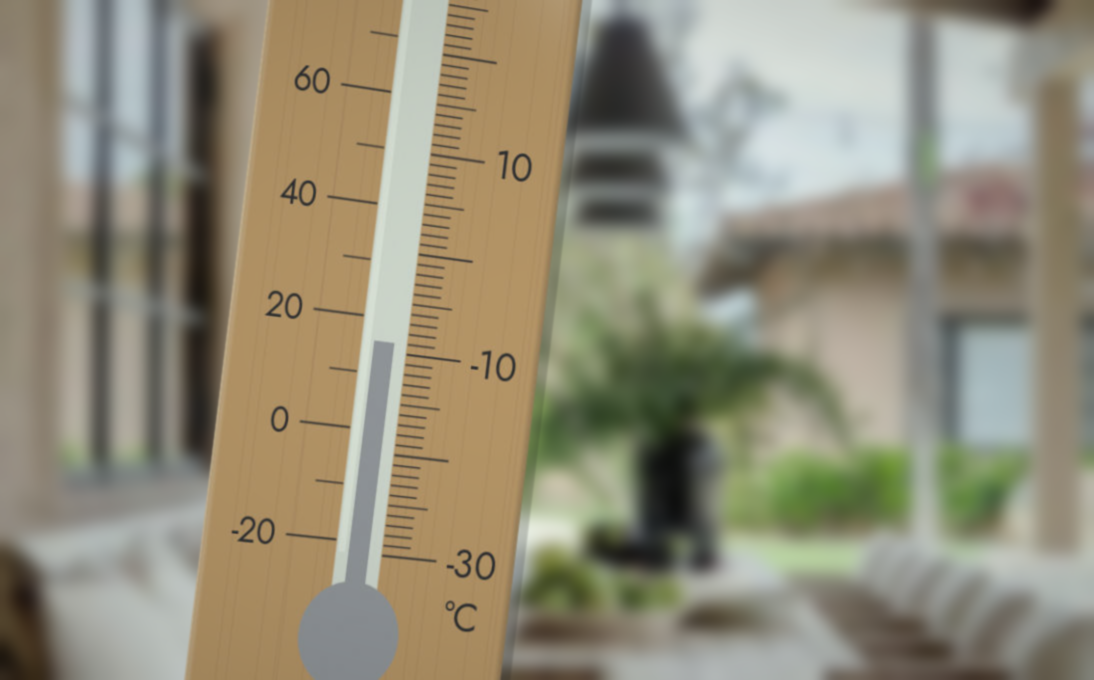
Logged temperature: -9 °C
